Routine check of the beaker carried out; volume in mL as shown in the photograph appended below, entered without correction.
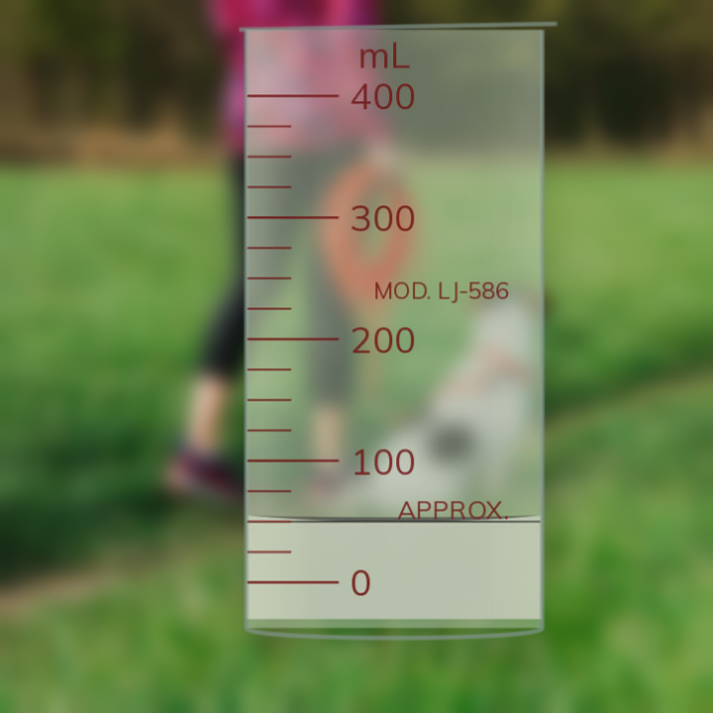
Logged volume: 50 mL
